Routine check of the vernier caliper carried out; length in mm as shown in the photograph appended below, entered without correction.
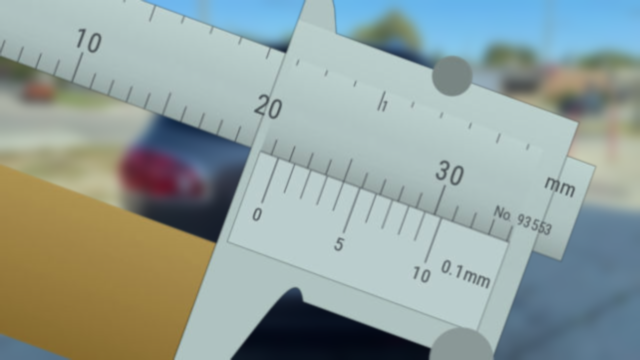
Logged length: 21.4 mm
